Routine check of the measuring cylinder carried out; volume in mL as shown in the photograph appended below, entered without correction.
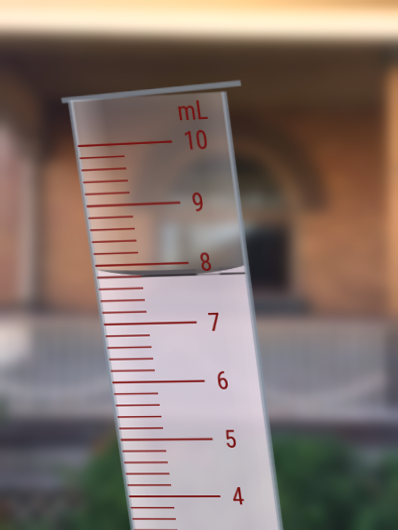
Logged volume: 7.8 mL
